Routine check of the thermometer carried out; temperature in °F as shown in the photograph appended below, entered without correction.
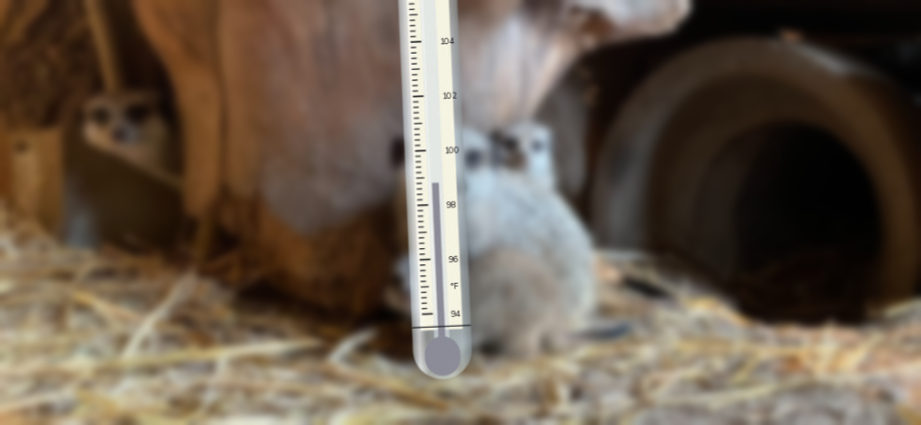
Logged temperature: 98.8 °F
